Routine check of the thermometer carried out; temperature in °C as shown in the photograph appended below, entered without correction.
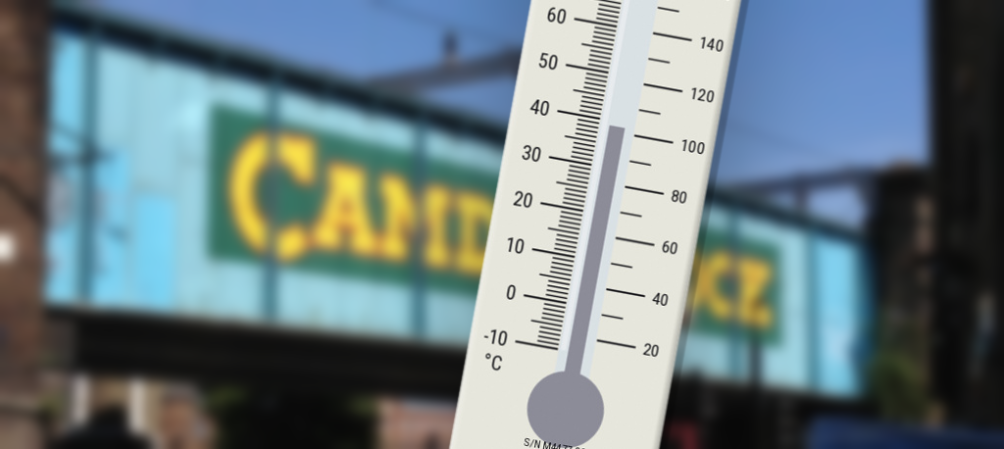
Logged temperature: 39 °C
